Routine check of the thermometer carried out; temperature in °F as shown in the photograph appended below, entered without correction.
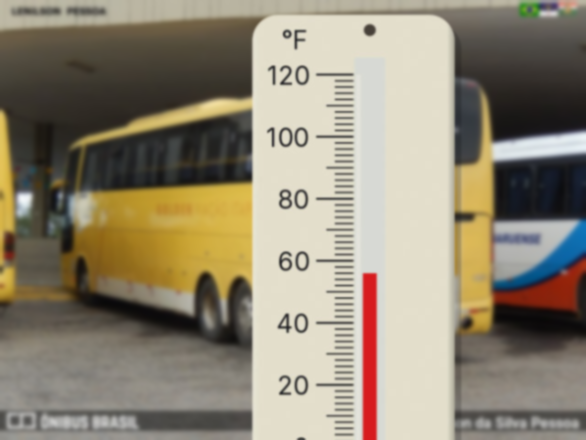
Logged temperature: 56 °F
